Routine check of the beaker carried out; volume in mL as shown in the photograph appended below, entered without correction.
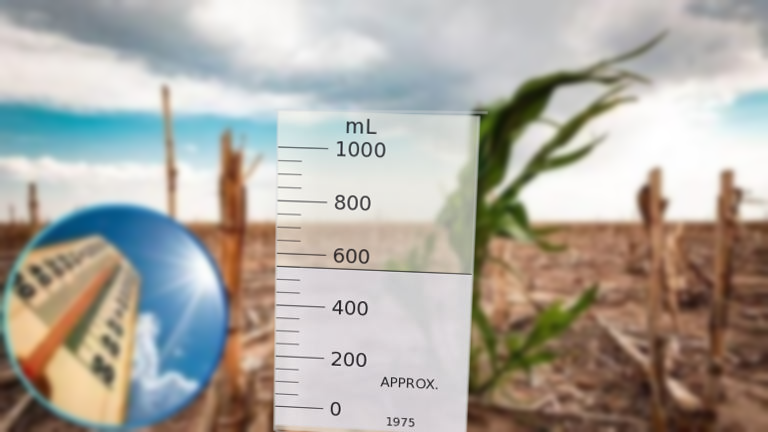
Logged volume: 550 mL
